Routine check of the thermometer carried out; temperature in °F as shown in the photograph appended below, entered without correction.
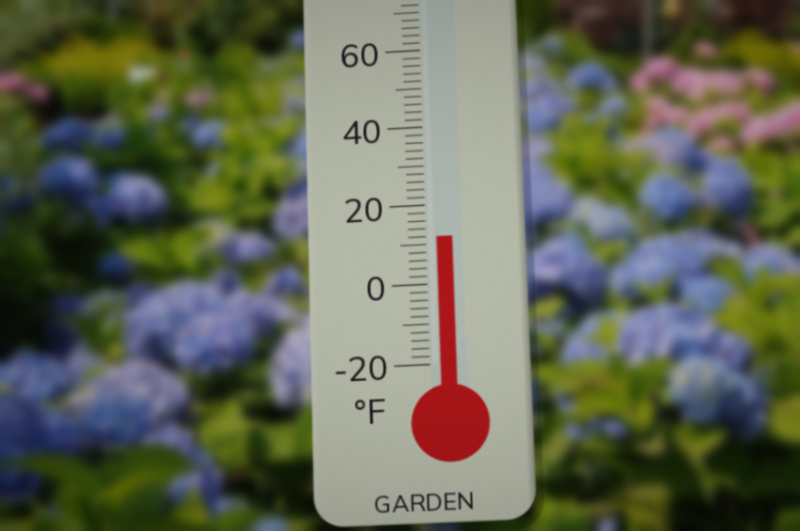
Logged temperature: 12 °F
